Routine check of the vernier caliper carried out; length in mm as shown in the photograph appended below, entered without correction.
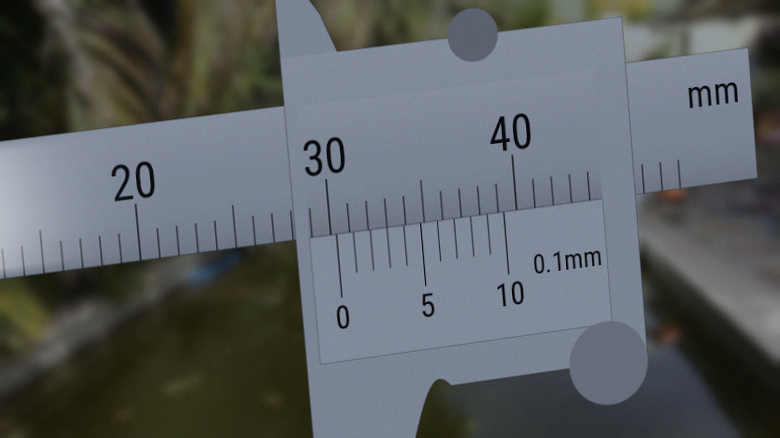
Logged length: 30.3 mm
